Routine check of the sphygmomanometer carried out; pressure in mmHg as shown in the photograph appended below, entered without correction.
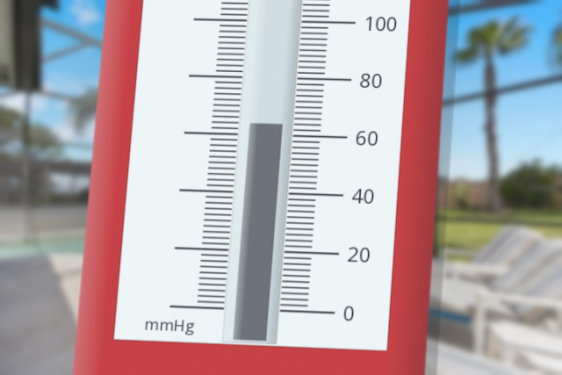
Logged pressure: 64 mmHg
